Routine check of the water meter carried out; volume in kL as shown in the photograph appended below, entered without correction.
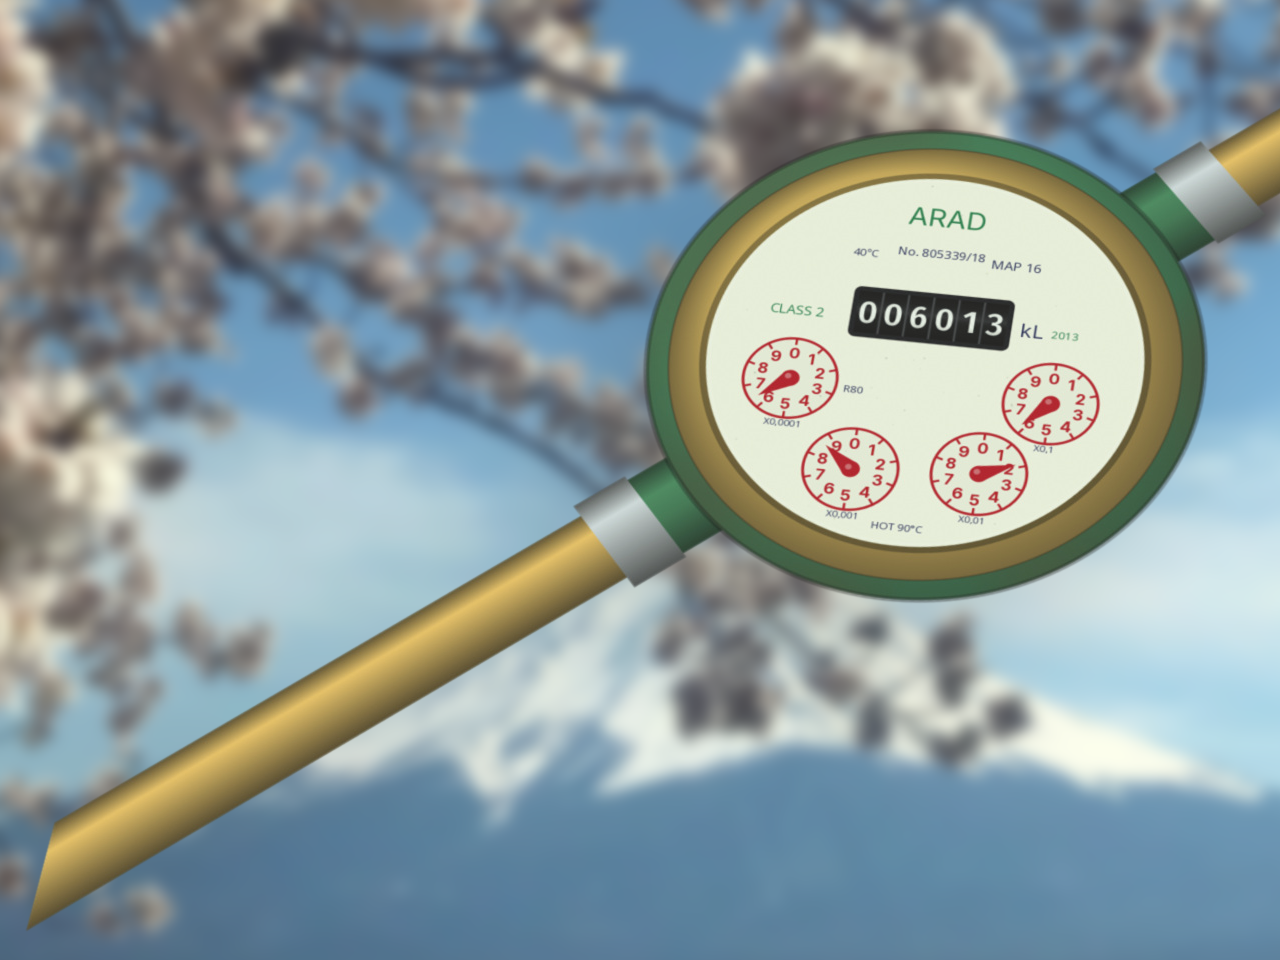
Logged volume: 6013.6186 kL
